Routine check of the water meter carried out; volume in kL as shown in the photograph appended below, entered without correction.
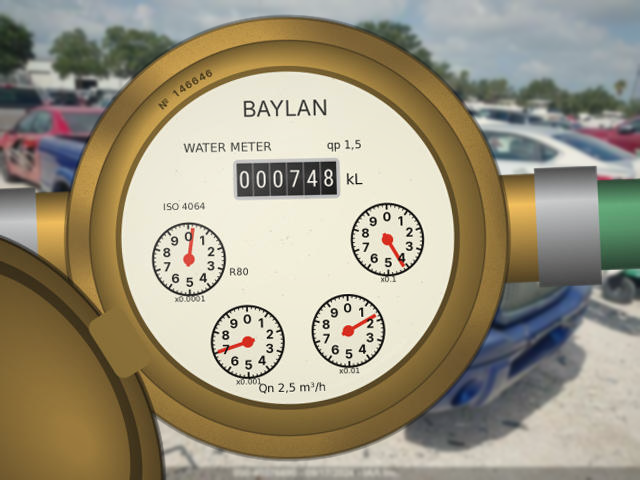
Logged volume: 748.4170 kL
